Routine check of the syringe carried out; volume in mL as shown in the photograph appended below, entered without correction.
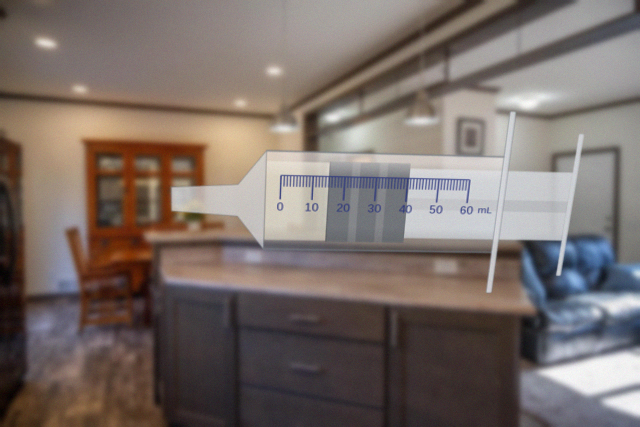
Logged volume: 15 mL
